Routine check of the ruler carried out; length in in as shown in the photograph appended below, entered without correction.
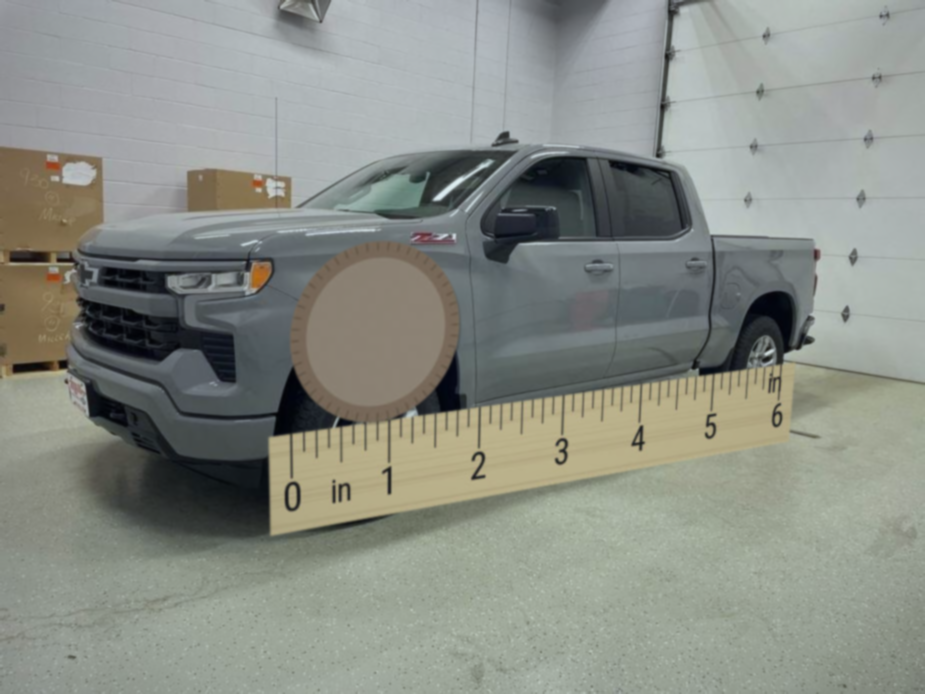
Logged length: 1.75 in
